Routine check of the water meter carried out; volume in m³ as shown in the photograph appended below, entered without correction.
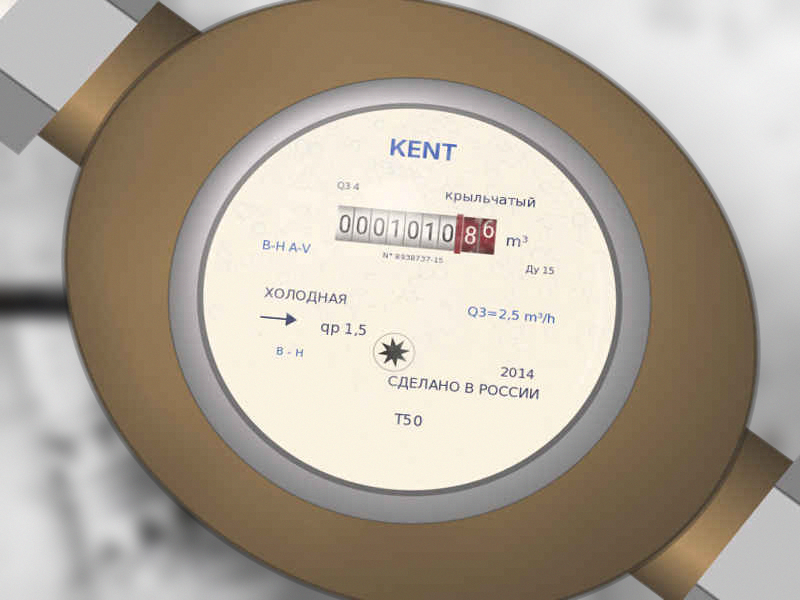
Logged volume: 1010.86 m³
